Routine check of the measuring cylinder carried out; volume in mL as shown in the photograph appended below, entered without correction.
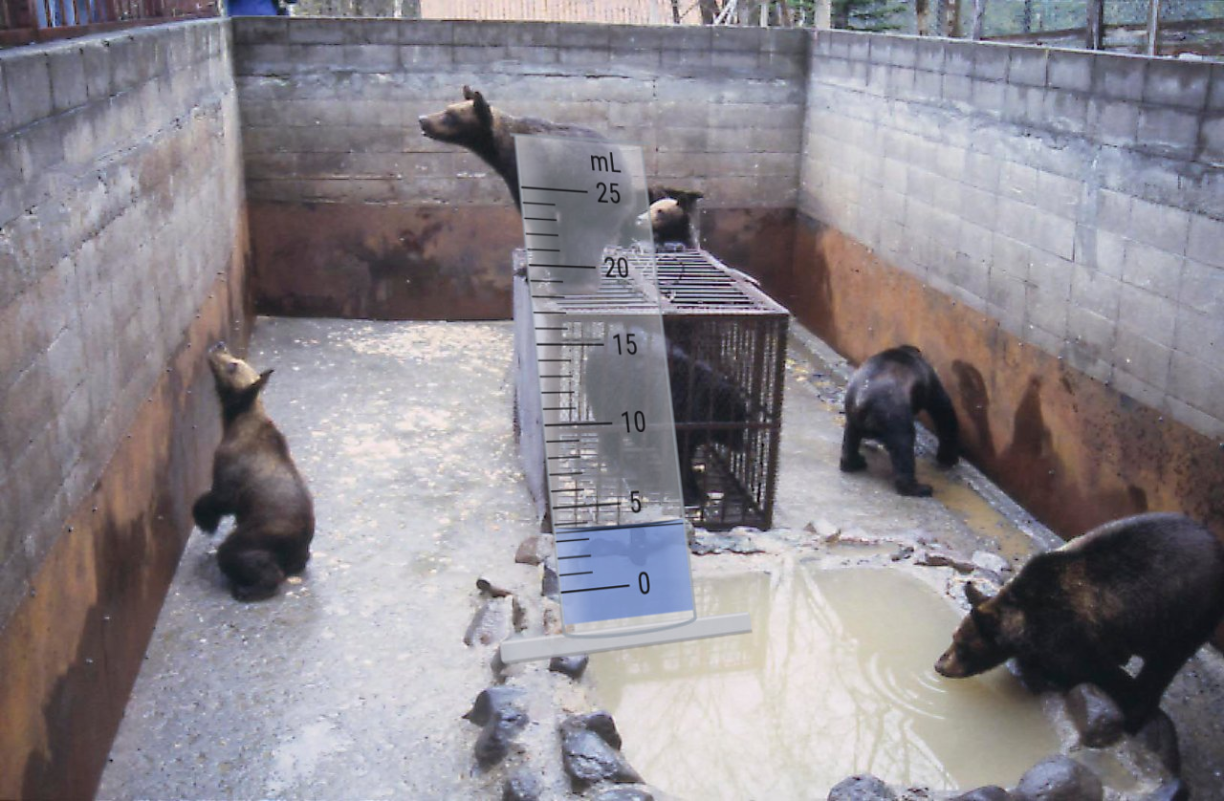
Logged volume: 3.5 mL
